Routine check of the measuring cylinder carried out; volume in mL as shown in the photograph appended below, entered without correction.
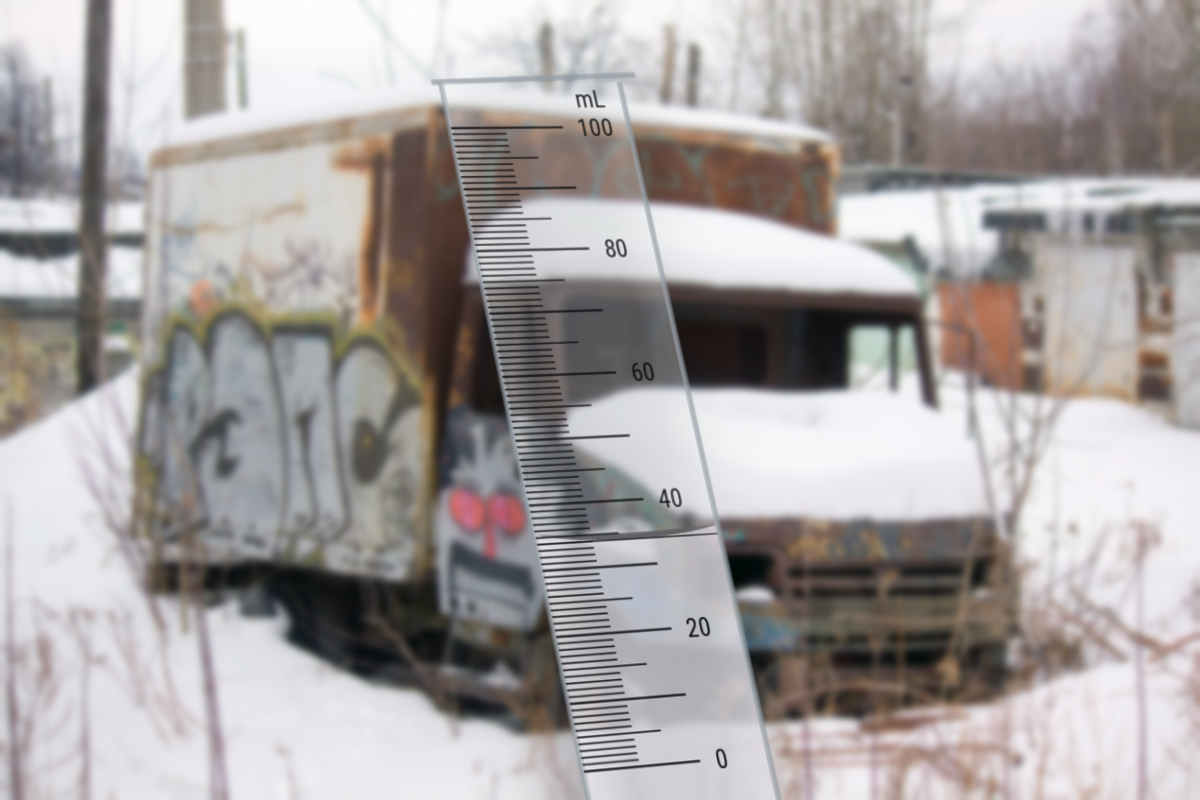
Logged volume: 34 mL
